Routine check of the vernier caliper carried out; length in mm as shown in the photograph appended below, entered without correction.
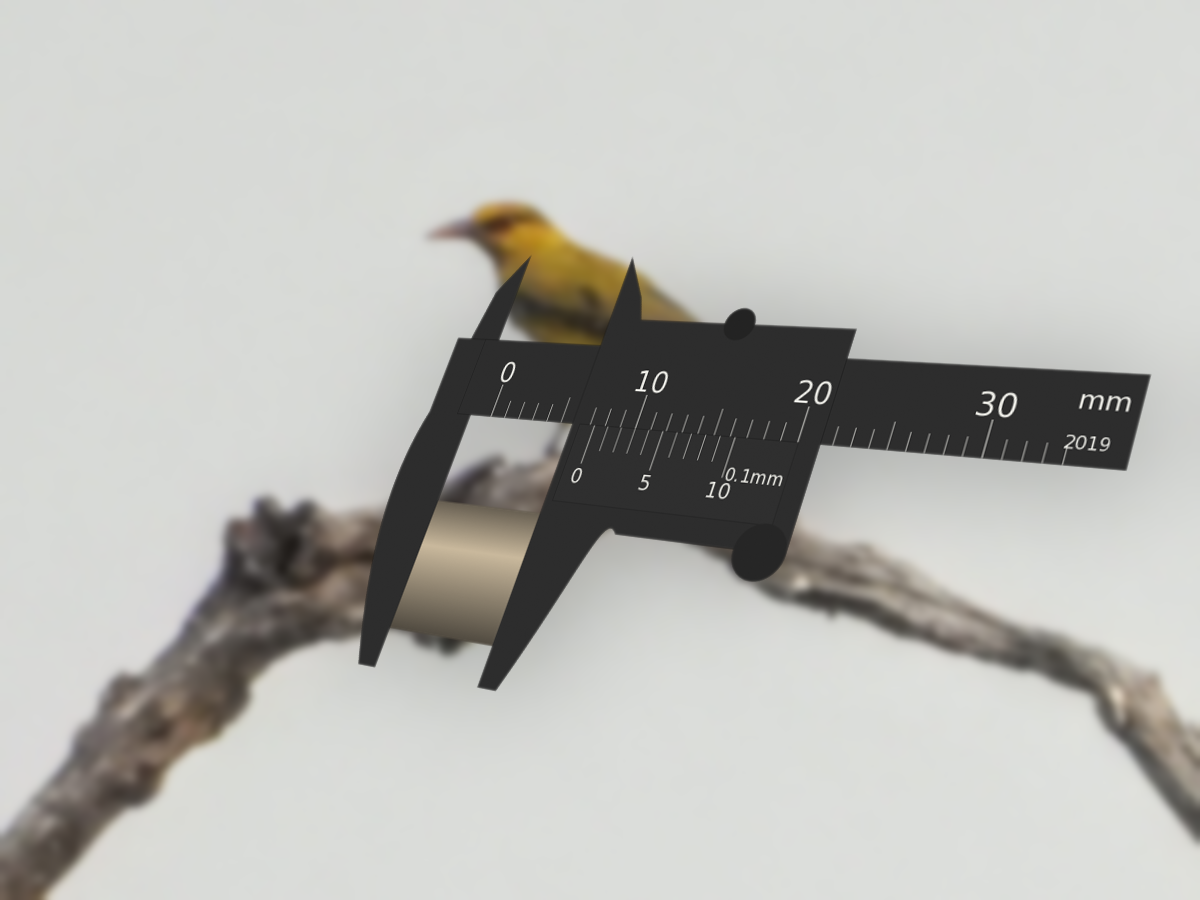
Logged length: 7.3 mm
